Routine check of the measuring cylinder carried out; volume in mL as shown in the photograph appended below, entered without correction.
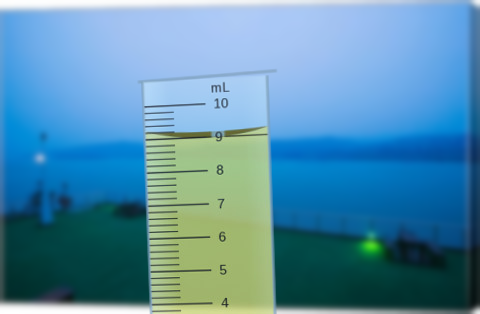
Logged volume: 9 mL
